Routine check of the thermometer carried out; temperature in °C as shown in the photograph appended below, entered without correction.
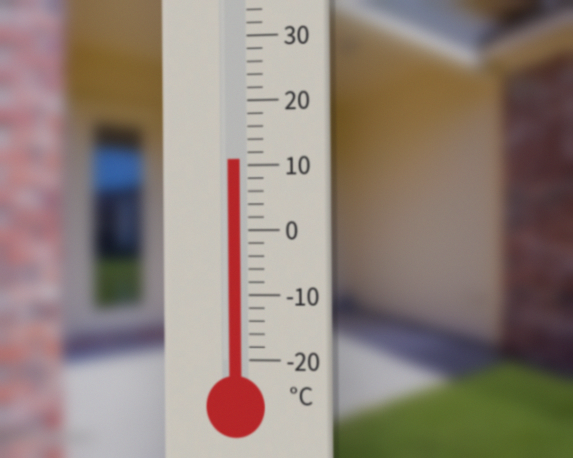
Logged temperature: 11 °C
